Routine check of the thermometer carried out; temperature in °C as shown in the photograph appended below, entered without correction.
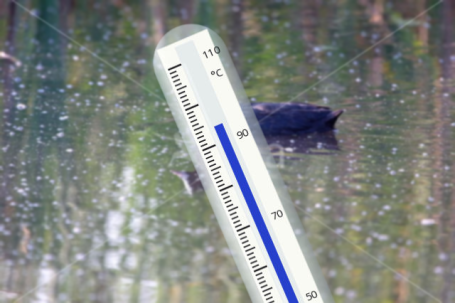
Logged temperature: 94 °C
